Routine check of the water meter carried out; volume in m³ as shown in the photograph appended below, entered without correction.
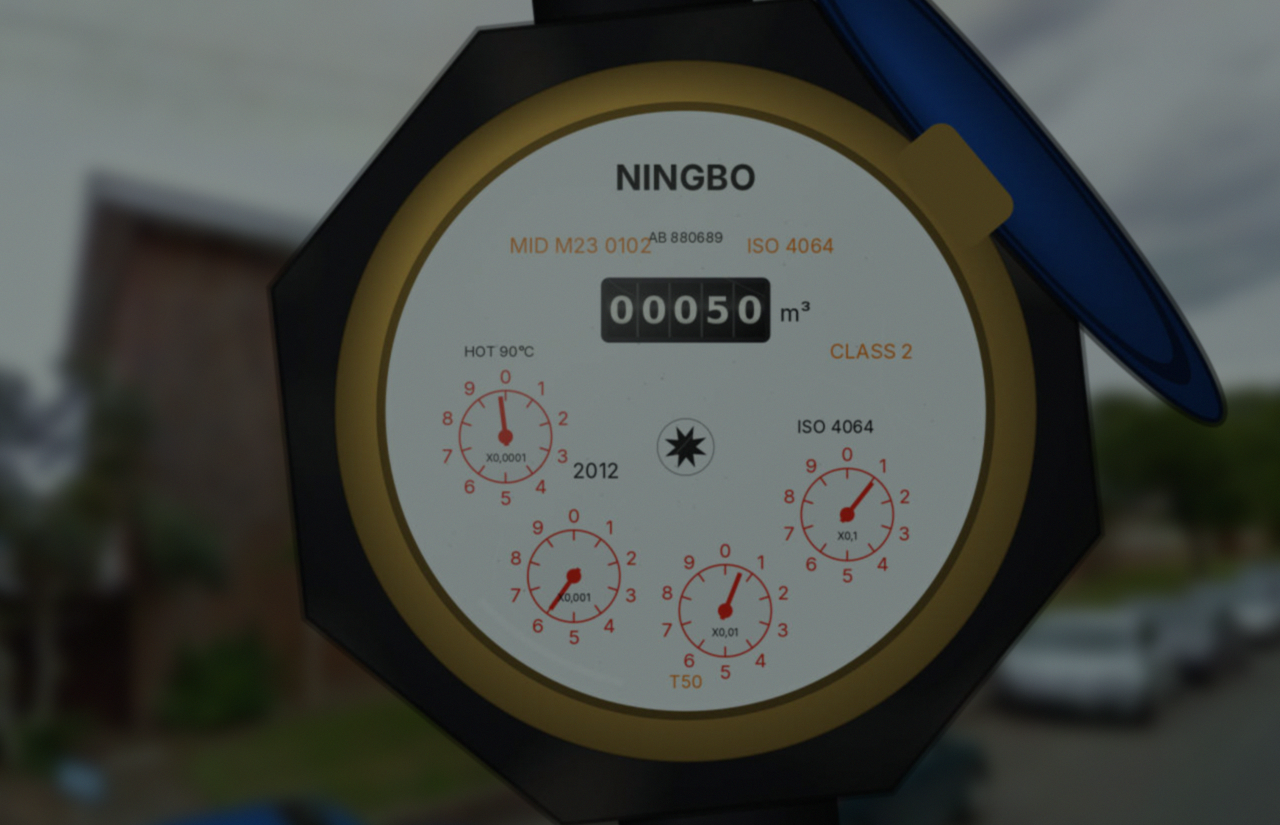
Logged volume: 50.1059 m³
